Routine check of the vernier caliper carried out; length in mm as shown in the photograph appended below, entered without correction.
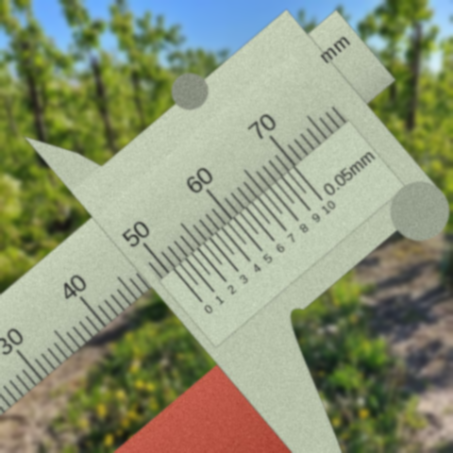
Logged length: 50.8 mm
